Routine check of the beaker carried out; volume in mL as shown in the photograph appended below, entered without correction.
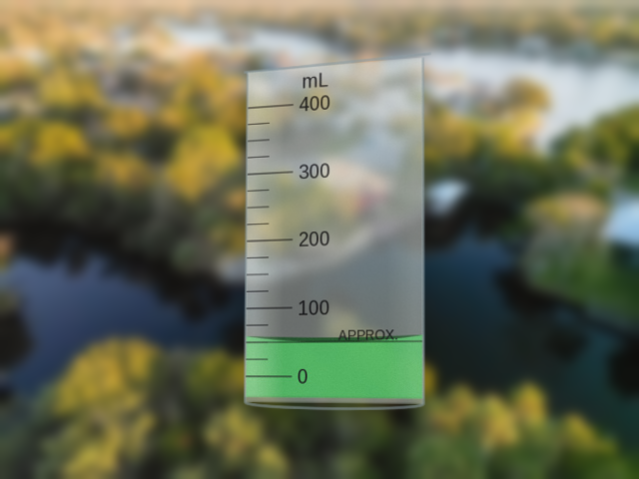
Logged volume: 50 mL
